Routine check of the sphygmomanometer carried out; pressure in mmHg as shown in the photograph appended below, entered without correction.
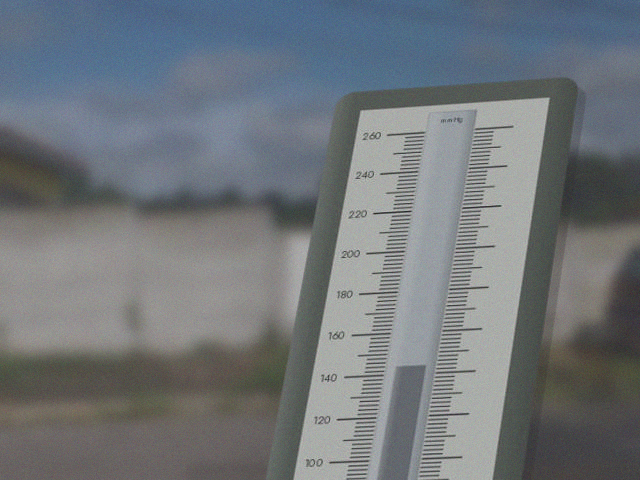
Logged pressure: 144 mmHg
